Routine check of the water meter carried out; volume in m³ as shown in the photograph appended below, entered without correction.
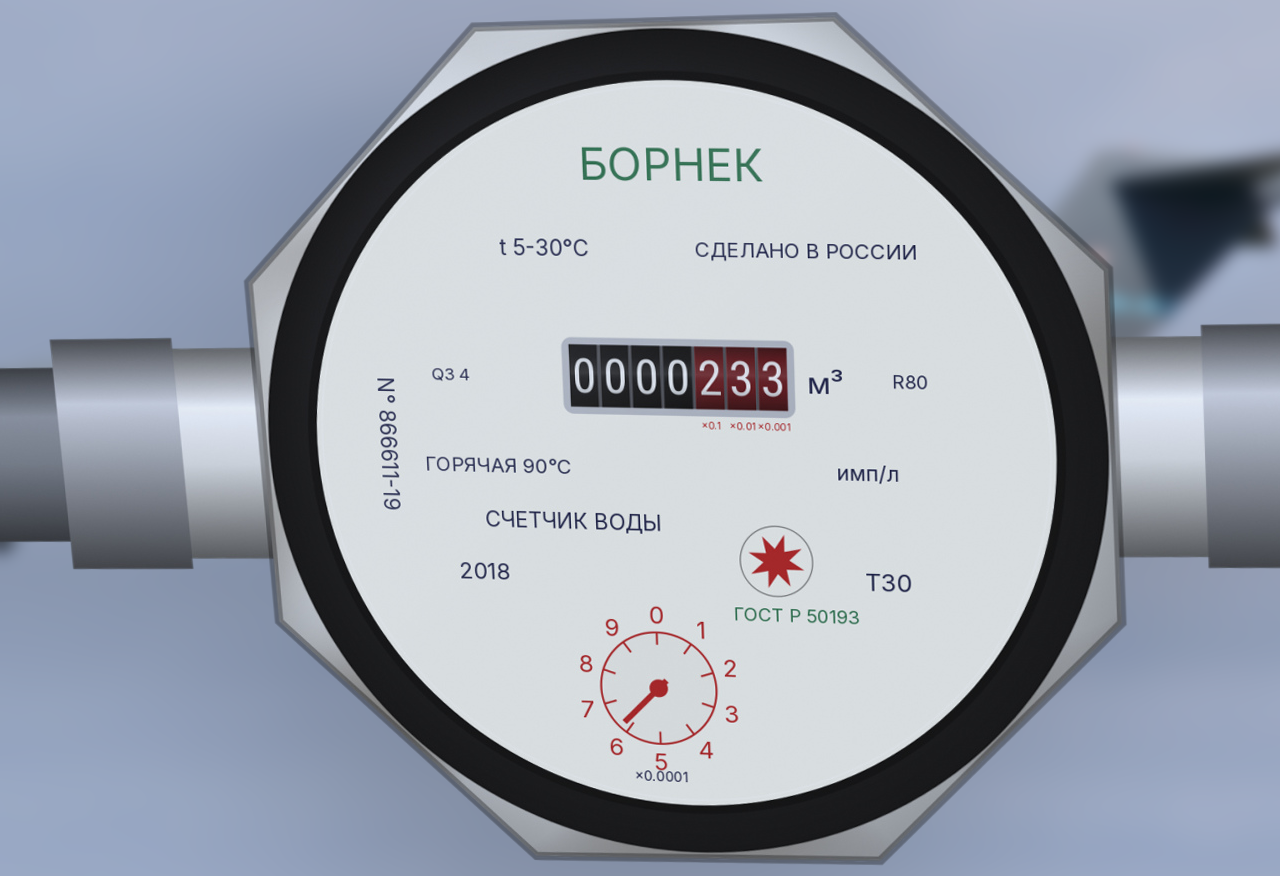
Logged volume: 0.2336 m³
